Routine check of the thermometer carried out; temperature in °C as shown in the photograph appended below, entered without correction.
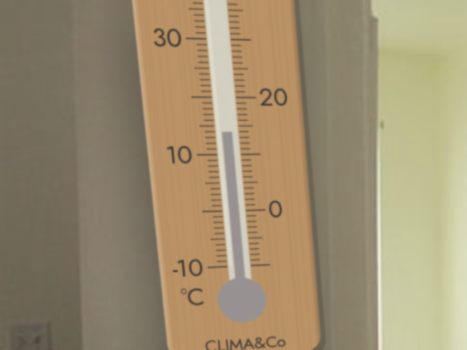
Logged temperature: 14 °C
